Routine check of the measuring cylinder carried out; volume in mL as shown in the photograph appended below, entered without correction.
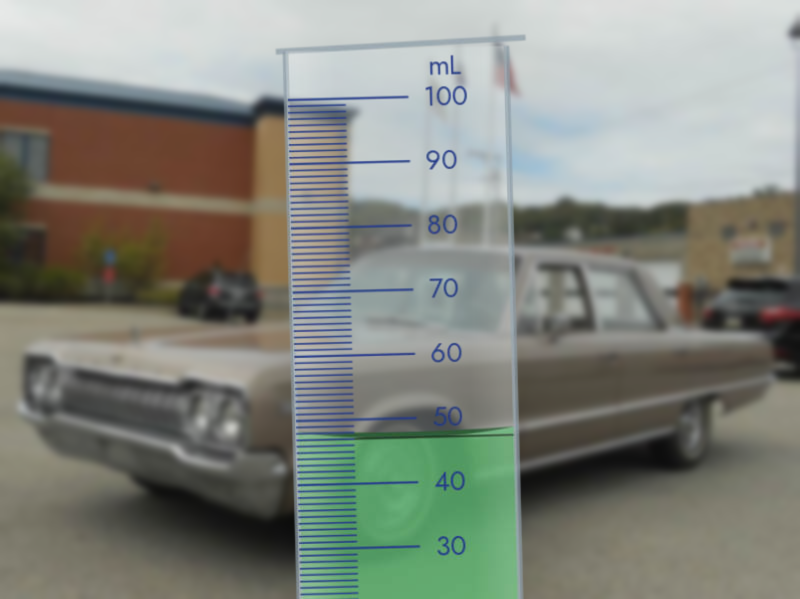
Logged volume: 47 mL
